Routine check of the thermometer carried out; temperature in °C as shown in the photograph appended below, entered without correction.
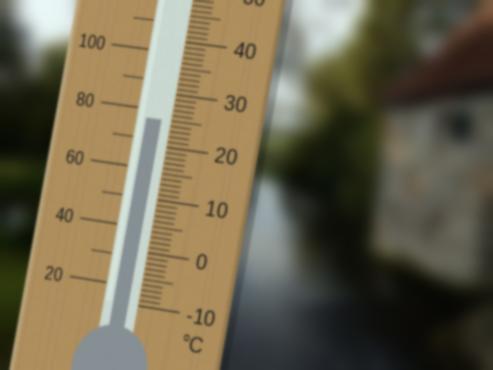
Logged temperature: 25 °C
